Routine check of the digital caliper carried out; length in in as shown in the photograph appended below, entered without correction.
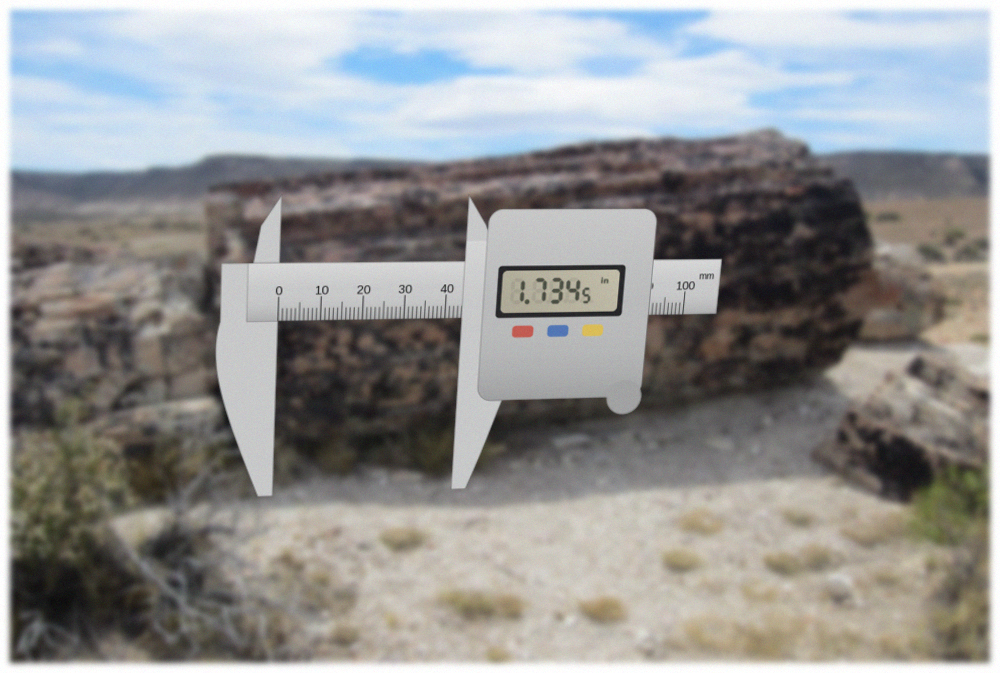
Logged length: 1.7345 in
